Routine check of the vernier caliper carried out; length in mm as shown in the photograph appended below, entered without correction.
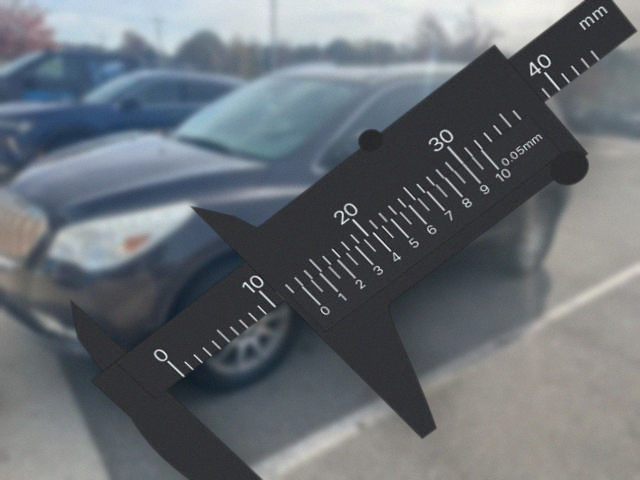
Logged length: 12.9 mm
